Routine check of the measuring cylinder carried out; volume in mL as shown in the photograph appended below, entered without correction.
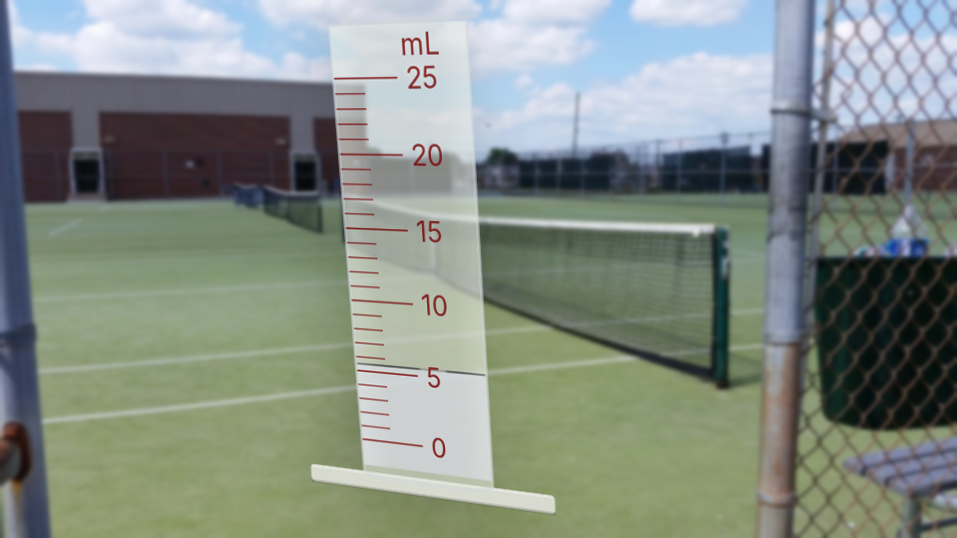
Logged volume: 5.5 mL
